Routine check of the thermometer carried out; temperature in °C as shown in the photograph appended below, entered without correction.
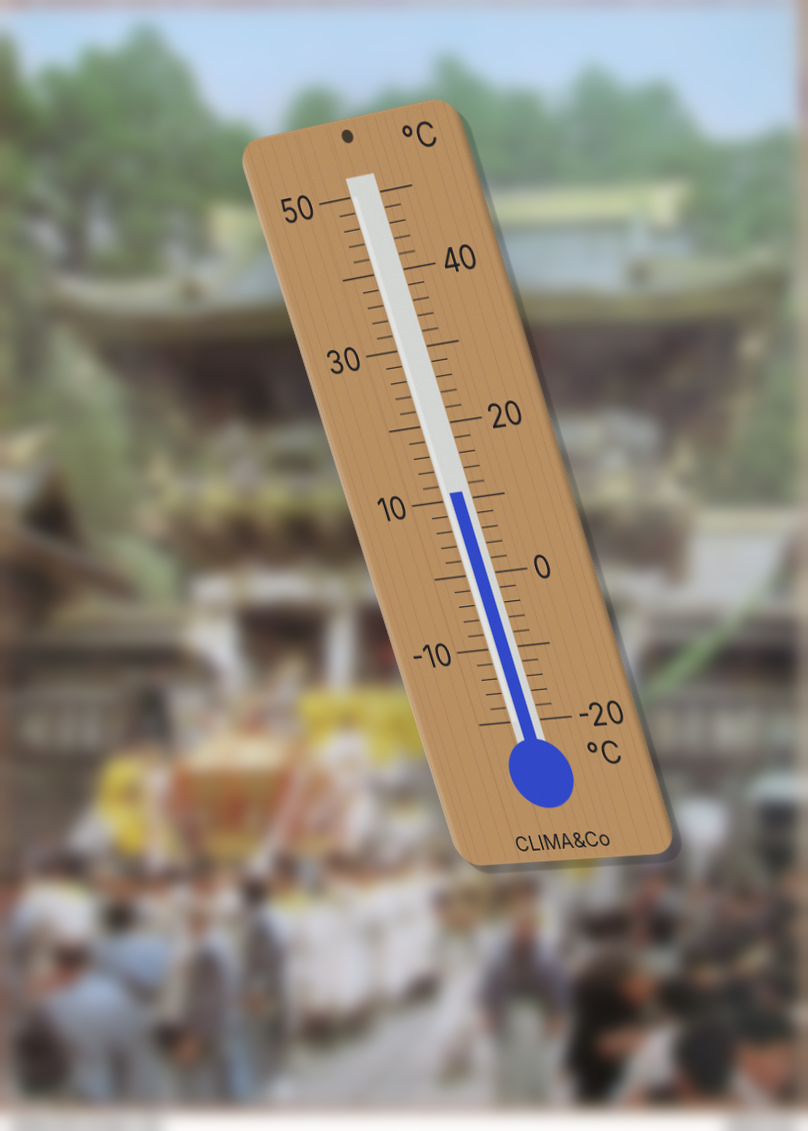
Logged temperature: 11 °C
